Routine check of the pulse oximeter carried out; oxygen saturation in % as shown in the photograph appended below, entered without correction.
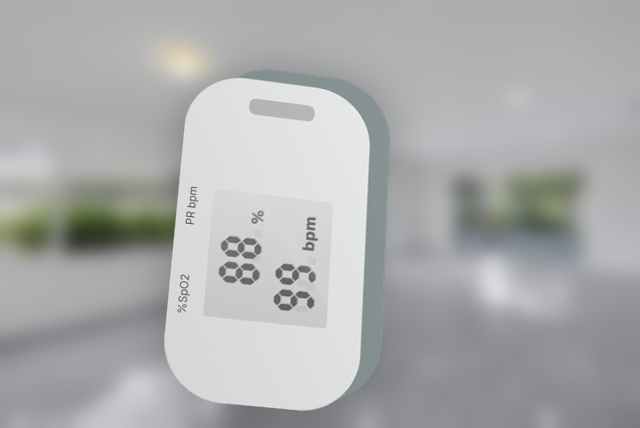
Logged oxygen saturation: 88 %
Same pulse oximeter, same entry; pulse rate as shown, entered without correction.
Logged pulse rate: 99 bpm
